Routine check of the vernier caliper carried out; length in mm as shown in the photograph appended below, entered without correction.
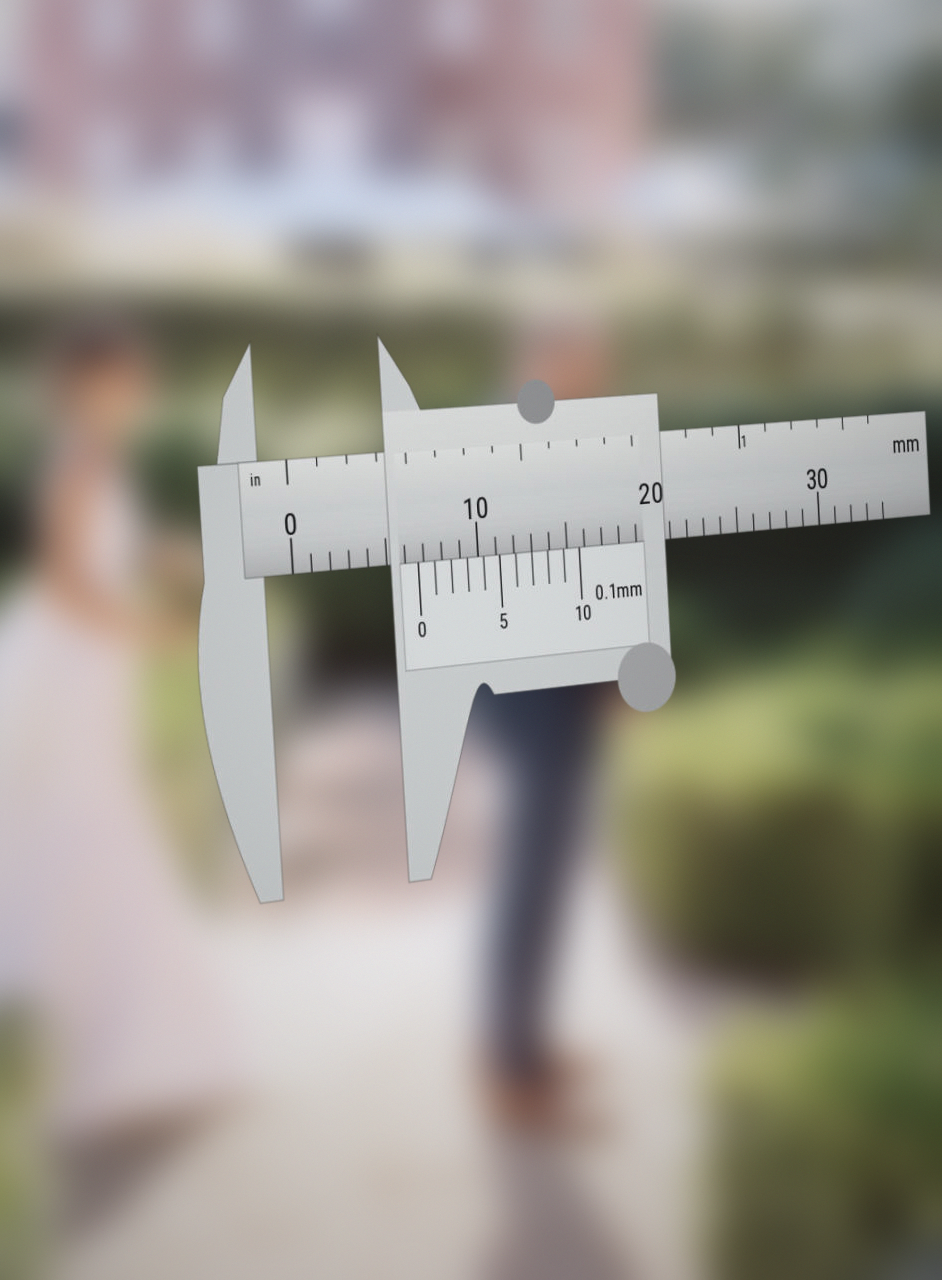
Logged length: 6.7 mm
